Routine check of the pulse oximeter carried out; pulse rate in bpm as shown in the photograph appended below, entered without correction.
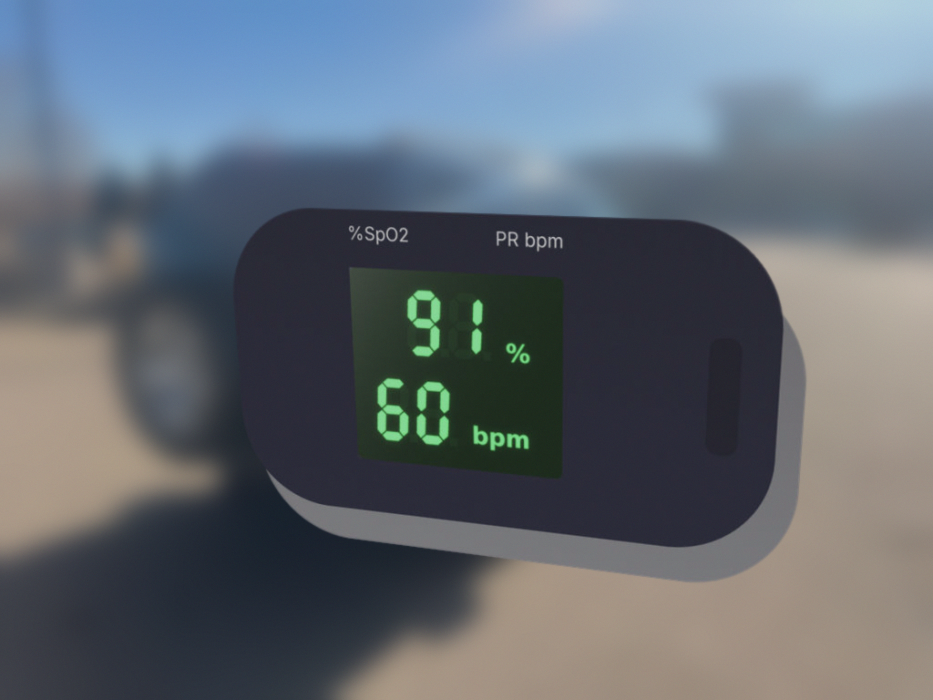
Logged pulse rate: 60 bpm
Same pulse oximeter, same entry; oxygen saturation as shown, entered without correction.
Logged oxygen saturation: 91 %
